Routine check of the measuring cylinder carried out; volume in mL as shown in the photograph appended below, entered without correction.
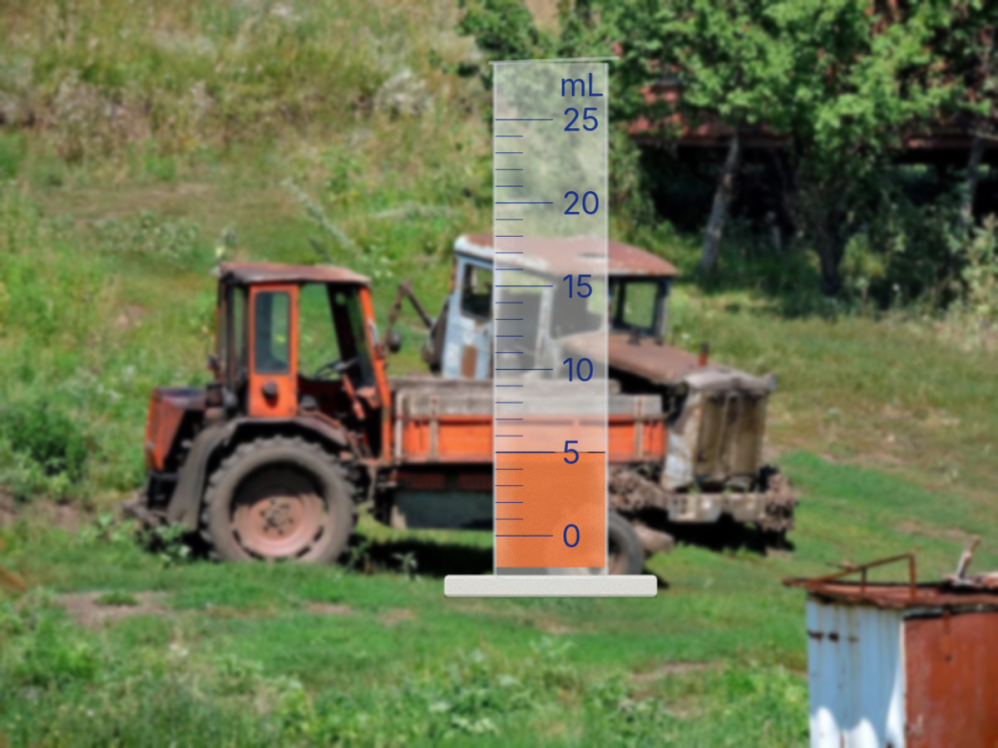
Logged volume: 5 mL
